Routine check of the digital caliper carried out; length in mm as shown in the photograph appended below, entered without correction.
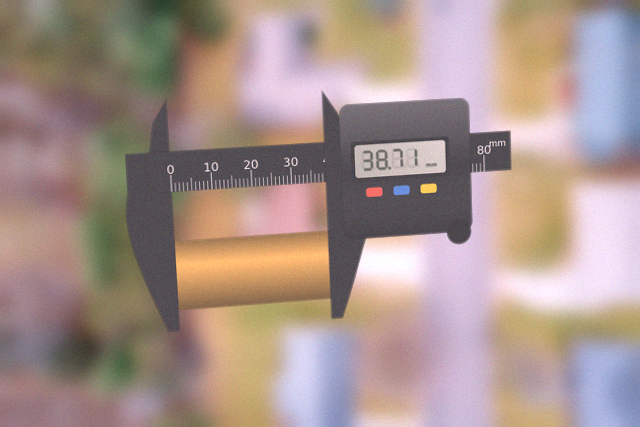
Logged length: 38.71 mm
